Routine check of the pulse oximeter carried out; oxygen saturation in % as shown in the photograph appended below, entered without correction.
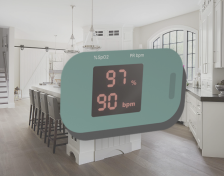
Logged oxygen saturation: 97 %
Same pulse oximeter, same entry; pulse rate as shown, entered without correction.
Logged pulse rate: 90 bpm
